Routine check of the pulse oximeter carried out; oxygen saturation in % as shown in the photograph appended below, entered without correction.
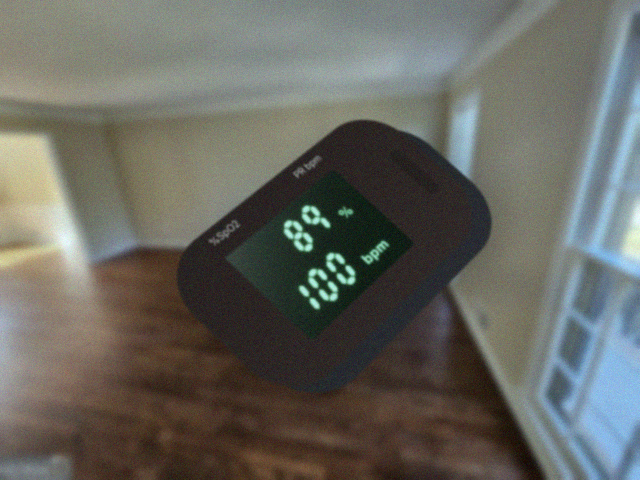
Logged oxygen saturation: 89 %
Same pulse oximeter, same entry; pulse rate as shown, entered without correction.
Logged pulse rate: 100 bpm
